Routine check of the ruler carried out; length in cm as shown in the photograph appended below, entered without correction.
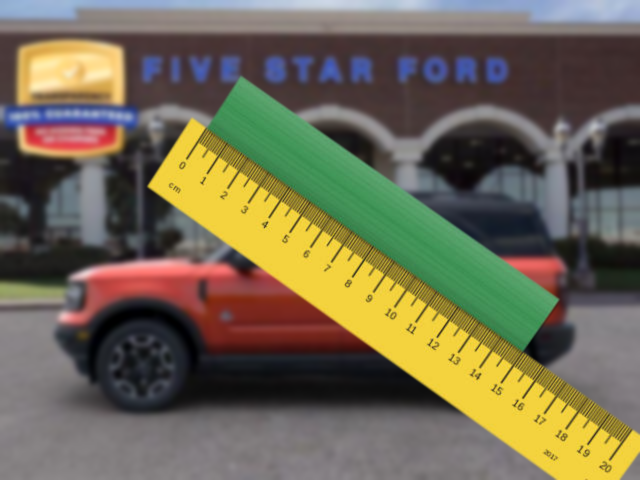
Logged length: 15 cm
